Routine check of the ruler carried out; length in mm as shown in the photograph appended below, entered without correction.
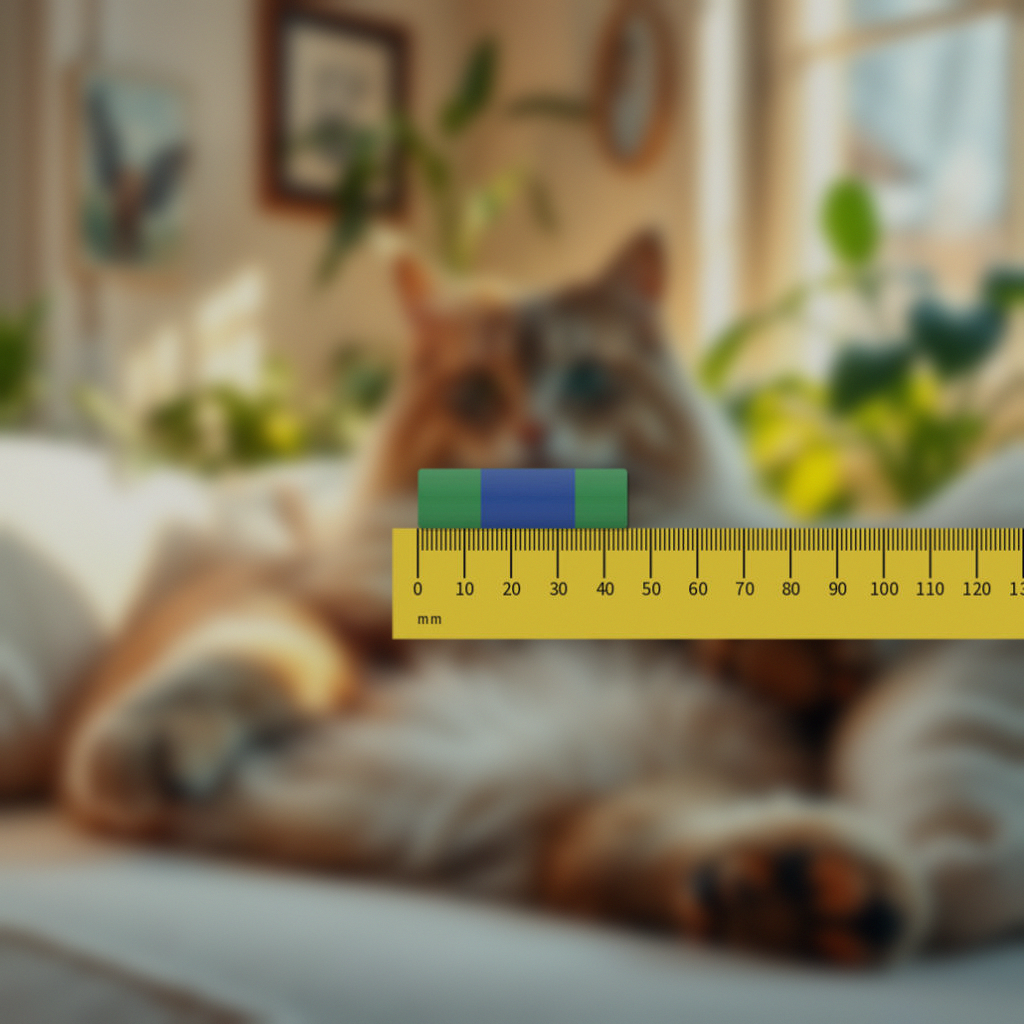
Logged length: 45 mm
